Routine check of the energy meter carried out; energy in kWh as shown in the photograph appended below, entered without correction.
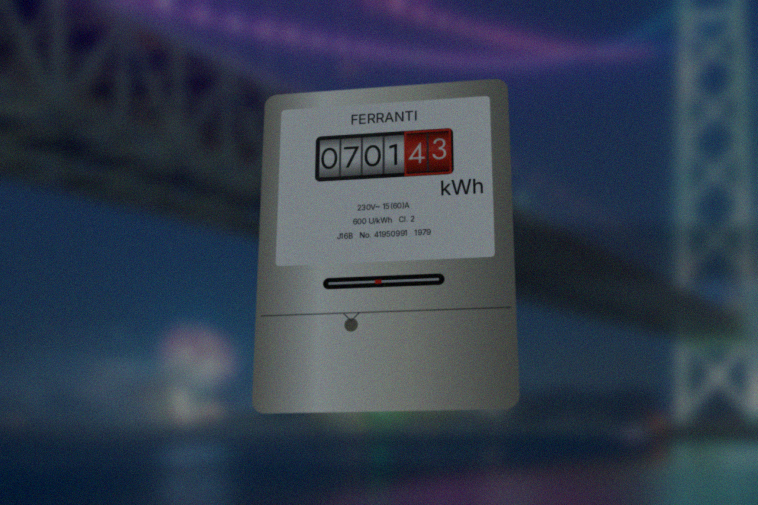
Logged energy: 701.43 kWh
